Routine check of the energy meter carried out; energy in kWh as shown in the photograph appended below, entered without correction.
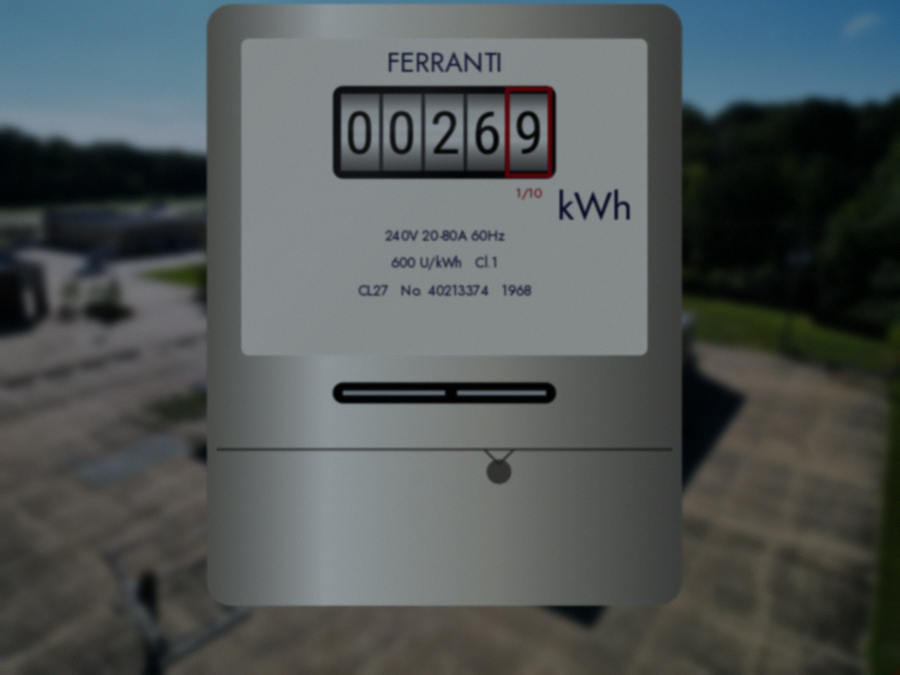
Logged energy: 26.9 kWh
